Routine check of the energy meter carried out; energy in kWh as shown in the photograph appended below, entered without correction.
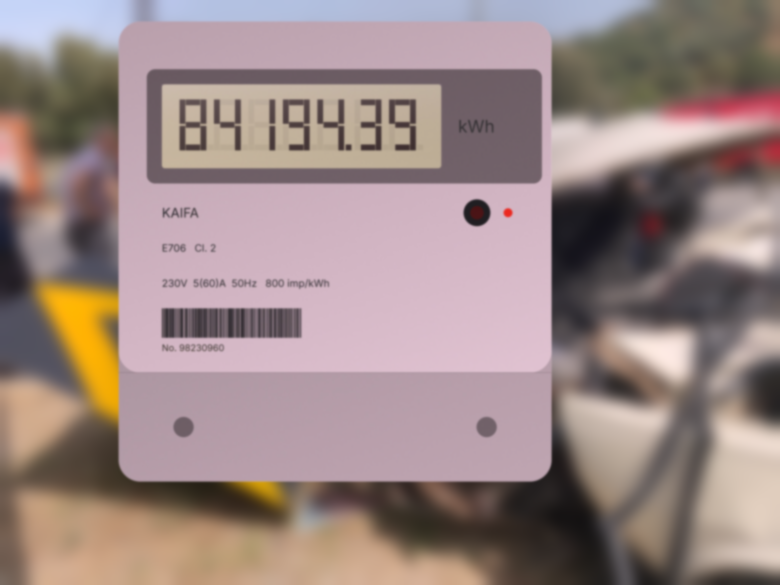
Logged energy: 84194.39 kWh
